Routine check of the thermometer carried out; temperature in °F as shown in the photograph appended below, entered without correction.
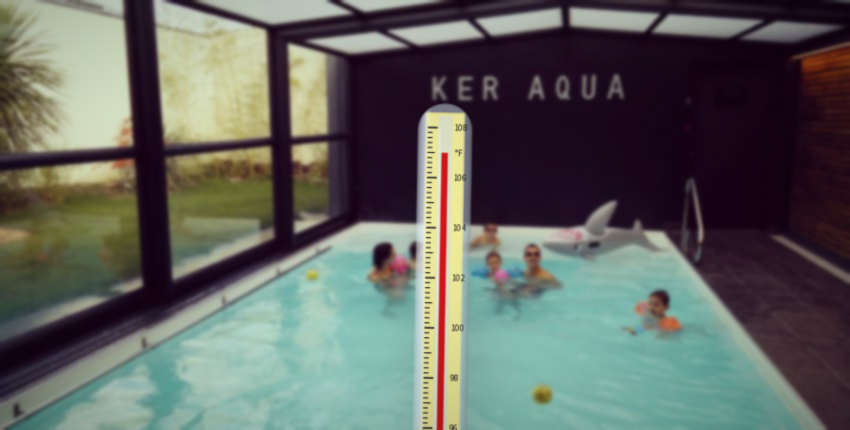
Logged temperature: 107 °F
